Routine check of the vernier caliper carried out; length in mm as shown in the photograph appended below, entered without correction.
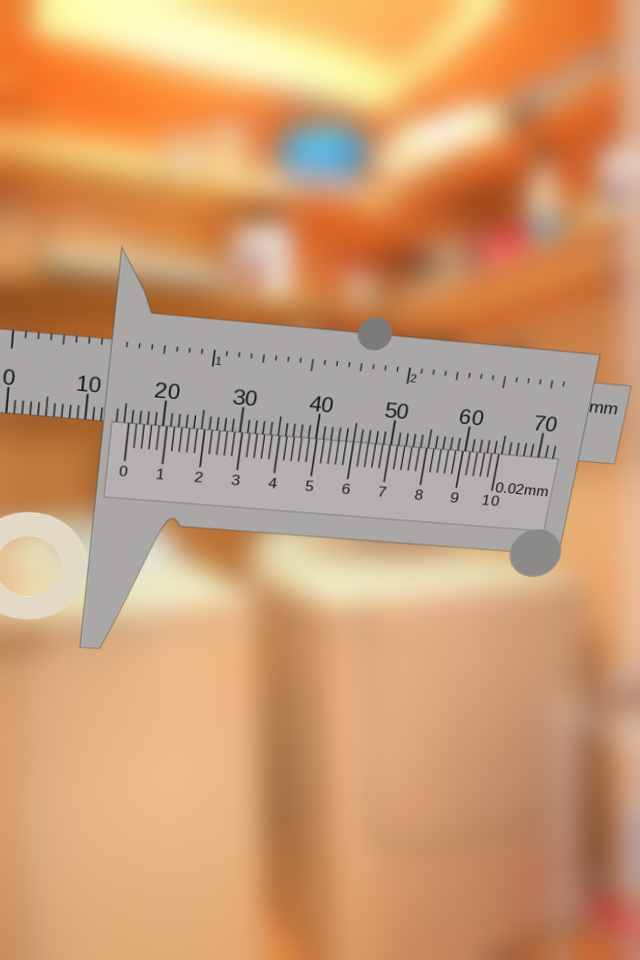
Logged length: 15.6 mm
